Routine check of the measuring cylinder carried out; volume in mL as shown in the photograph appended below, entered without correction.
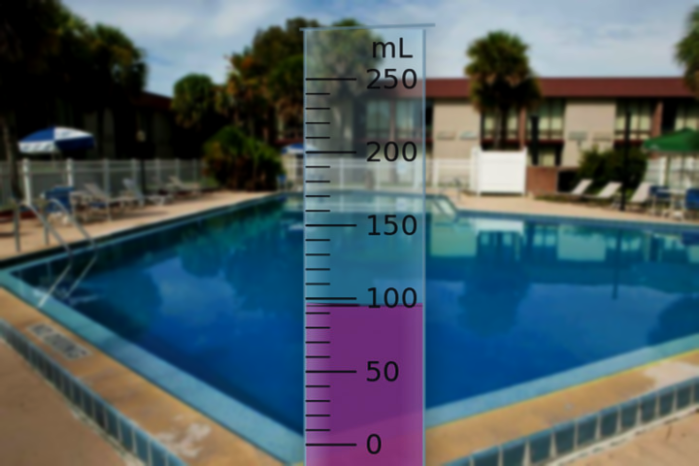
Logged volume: 95 mL
